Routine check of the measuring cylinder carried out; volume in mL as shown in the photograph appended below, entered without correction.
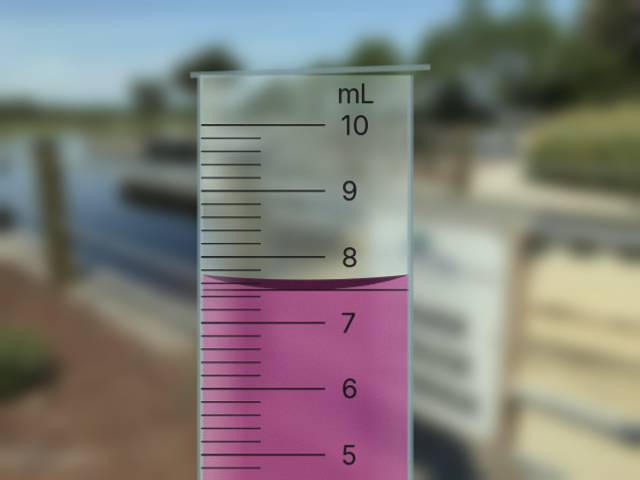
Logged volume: 7.5 mL
